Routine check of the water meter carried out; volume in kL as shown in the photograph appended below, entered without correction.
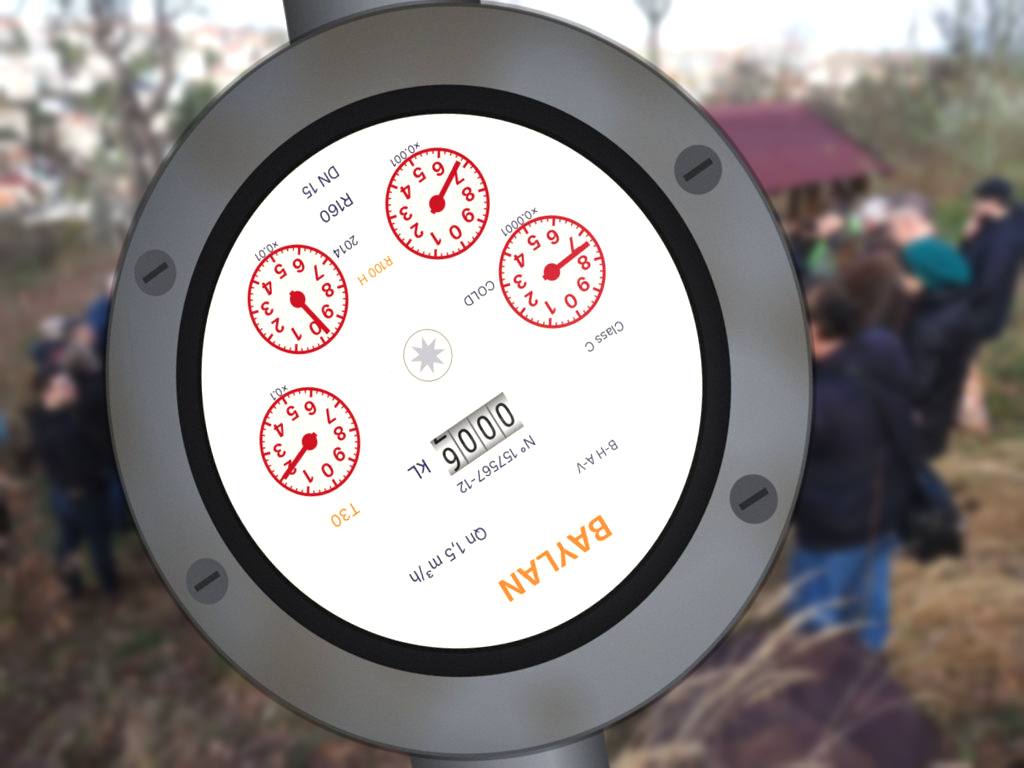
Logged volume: 6.1967 kL
